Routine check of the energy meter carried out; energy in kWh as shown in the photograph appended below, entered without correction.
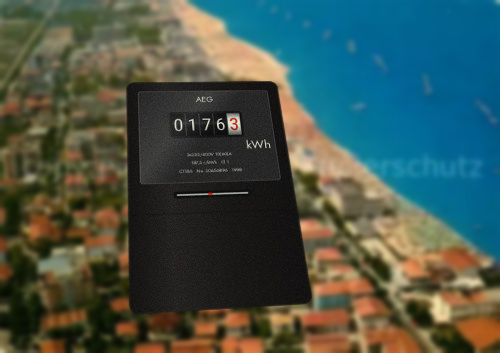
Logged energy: 176.3 kWh
